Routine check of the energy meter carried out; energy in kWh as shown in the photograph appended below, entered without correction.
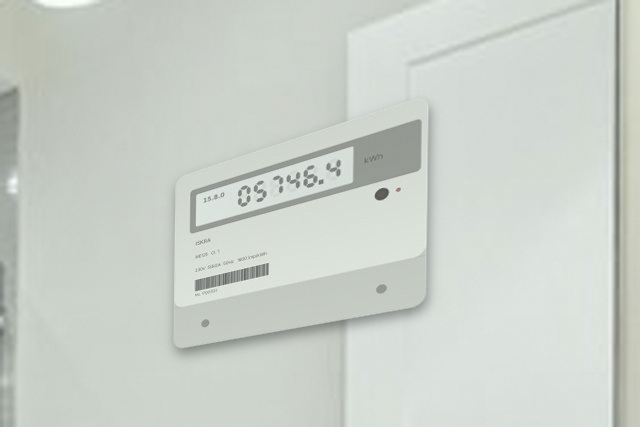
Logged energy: 5746.4 kWh
